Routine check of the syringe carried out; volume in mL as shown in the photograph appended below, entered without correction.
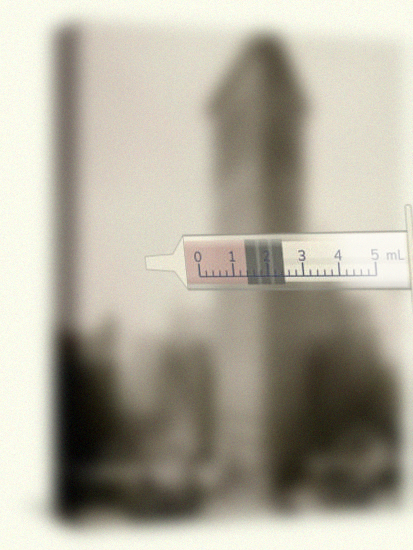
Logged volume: 1.4 mL
